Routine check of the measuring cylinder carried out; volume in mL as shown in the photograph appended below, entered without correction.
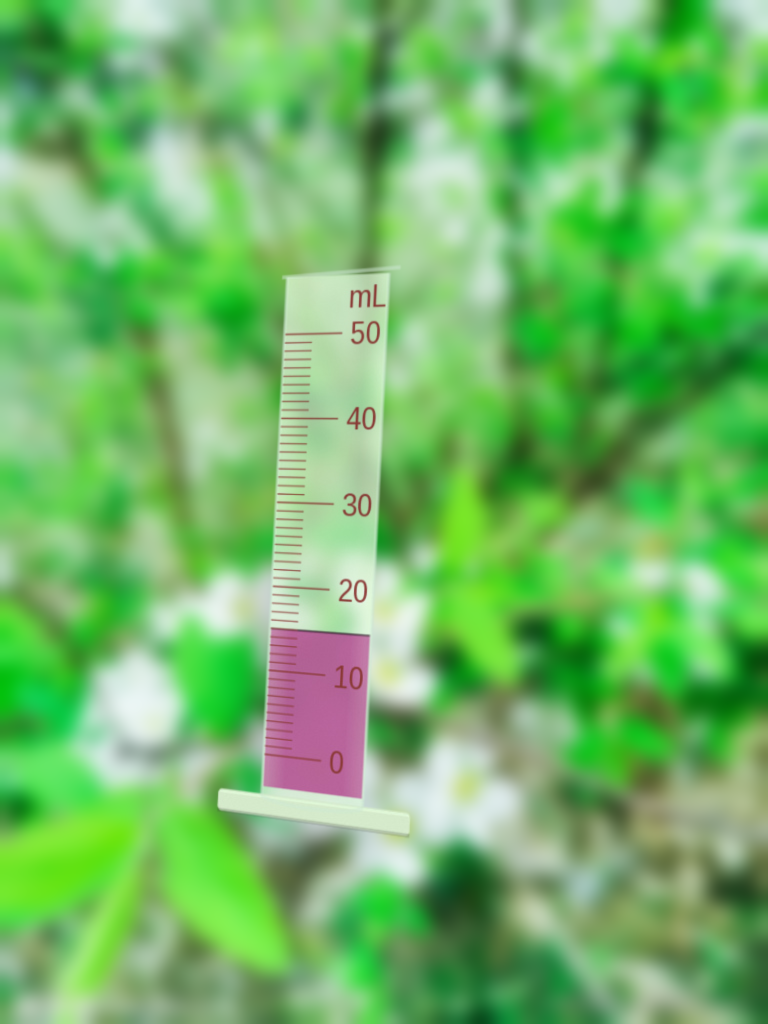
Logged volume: 15 mL
